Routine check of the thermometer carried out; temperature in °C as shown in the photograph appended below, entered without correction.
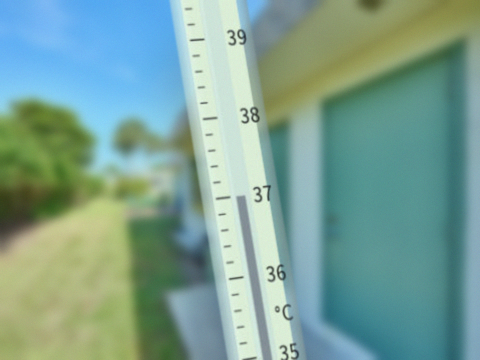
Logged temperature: 37 °C
